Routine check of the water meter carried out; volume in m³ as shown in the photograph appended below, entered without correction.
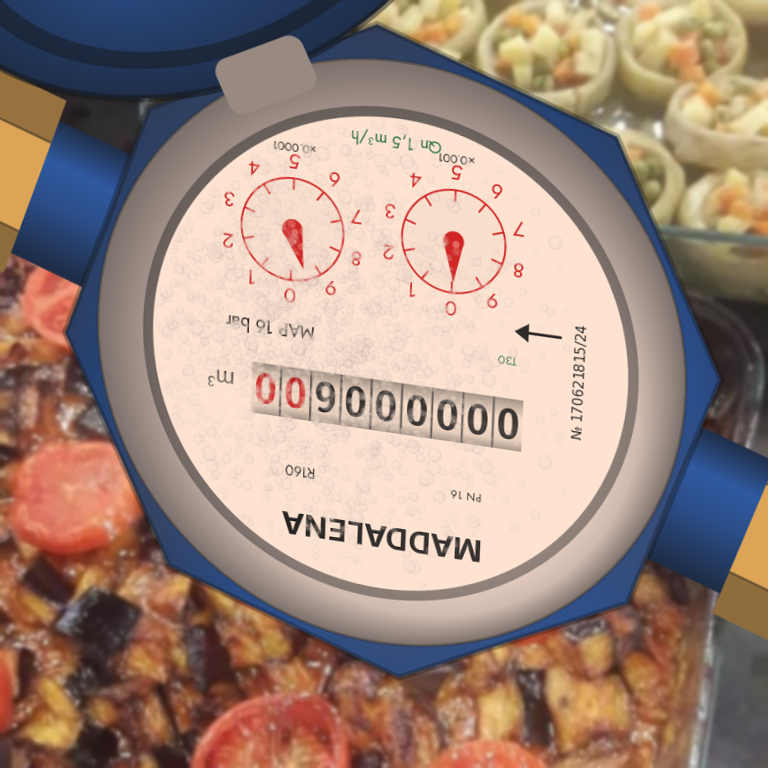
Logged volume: 5.9999 m³
